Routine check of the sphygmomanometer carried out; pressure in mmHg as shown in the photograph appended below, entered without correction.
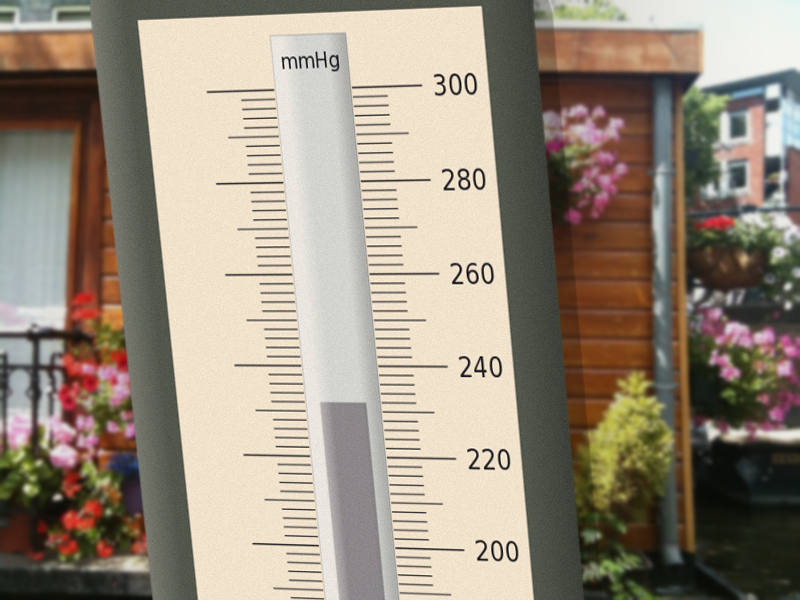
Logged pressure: 232 mmHg
